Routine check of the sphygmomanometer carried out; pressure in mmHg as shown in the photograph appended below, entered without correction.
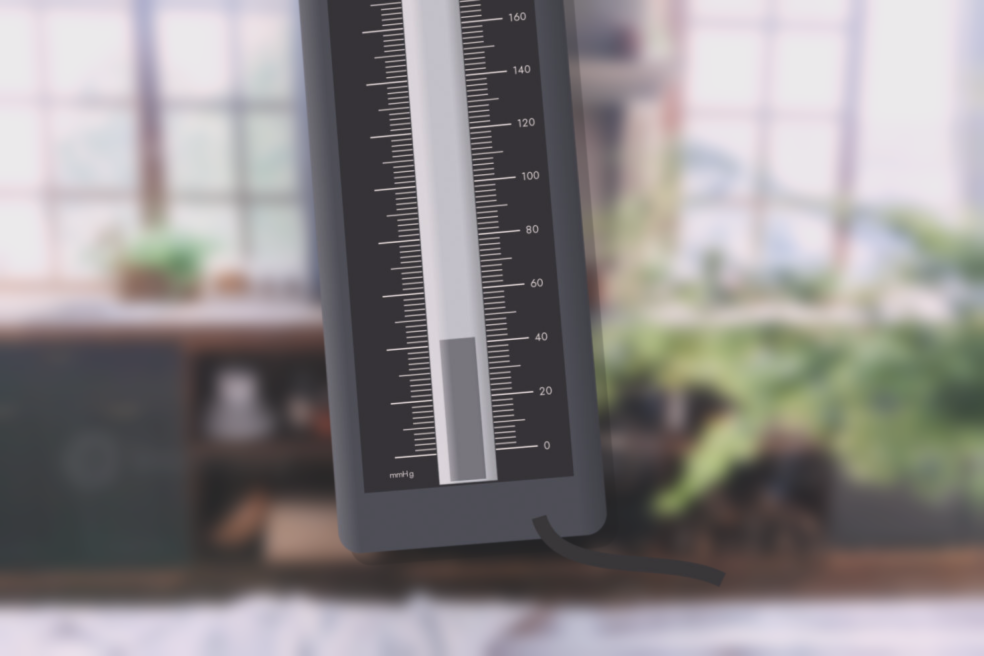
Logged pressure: 42 mmHg
